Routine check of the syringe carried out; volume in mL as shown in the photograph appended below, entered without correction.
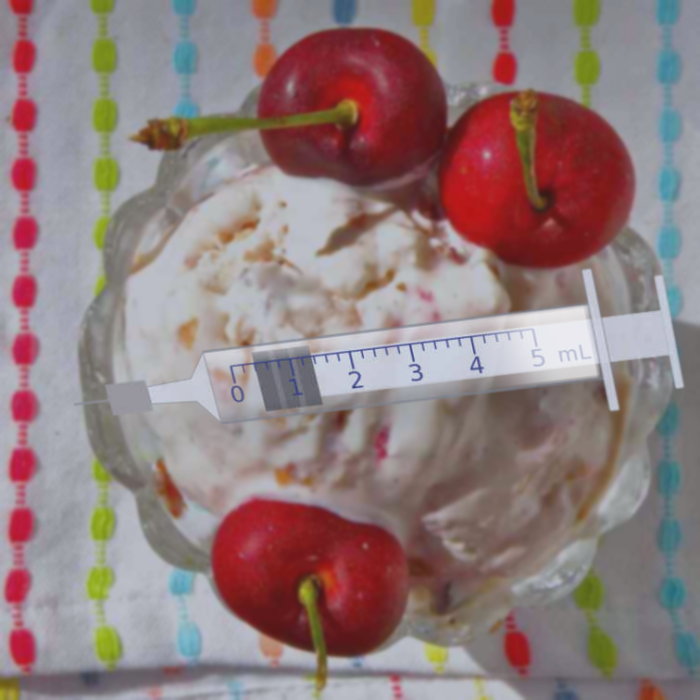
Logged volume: 0.4 mL
